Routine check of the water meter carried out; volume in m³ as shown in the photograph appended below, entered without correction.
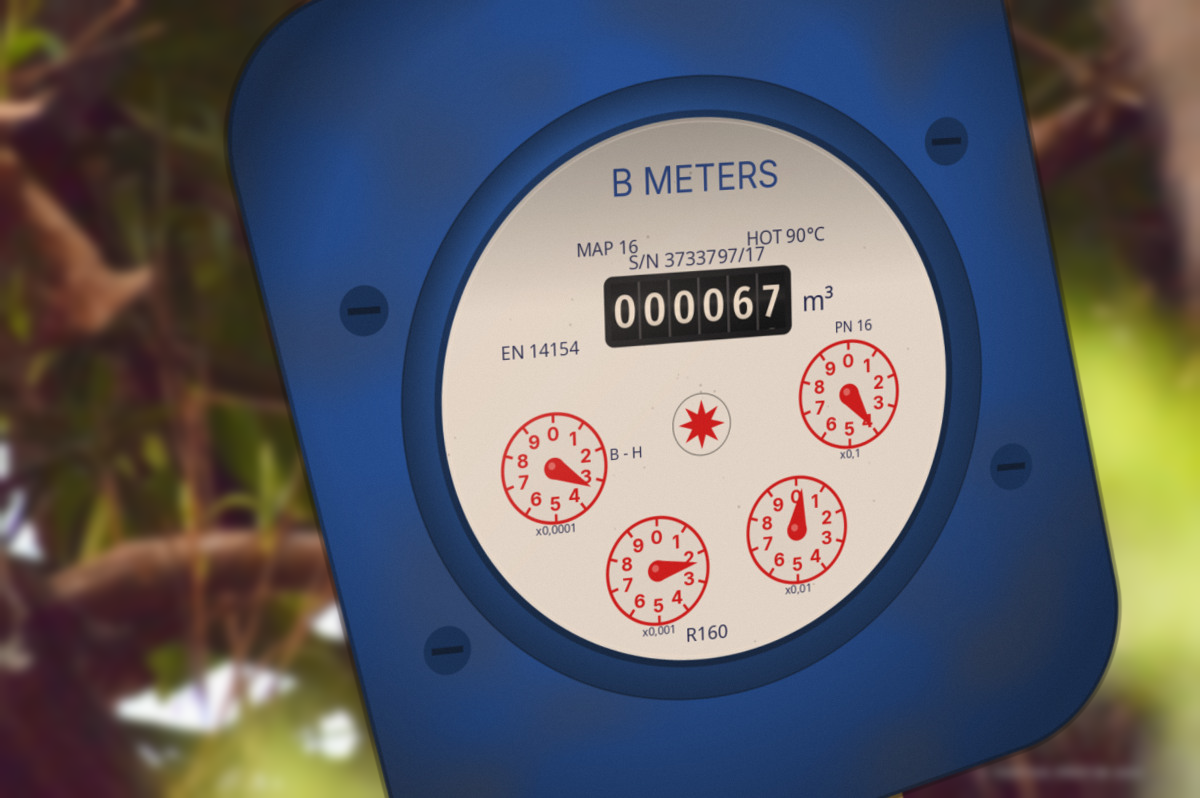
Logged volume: 67.4023 m³
